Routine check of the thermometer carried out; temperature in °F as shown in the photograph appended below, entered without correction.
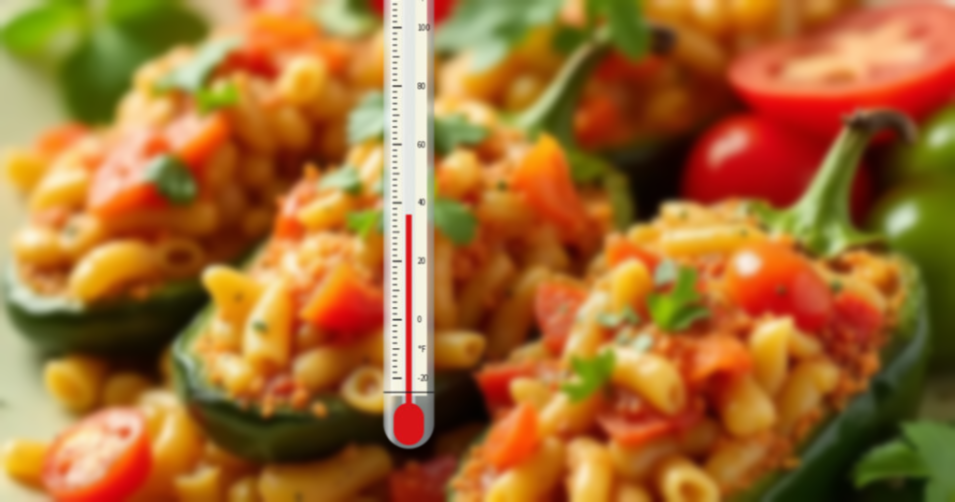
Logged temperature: 36 °F
